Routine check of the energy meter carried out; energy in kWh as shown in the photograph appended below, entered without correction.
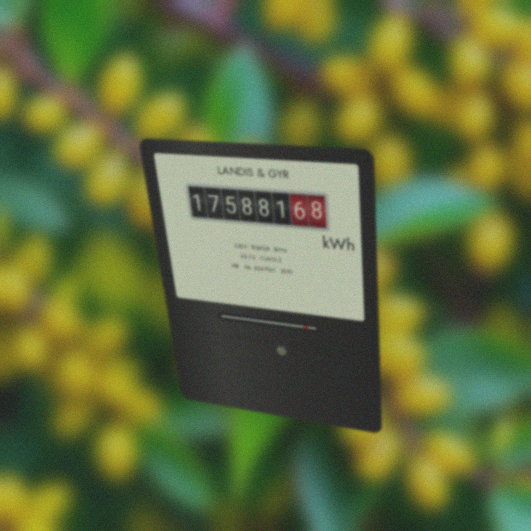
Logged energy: 175881.68 kWh
